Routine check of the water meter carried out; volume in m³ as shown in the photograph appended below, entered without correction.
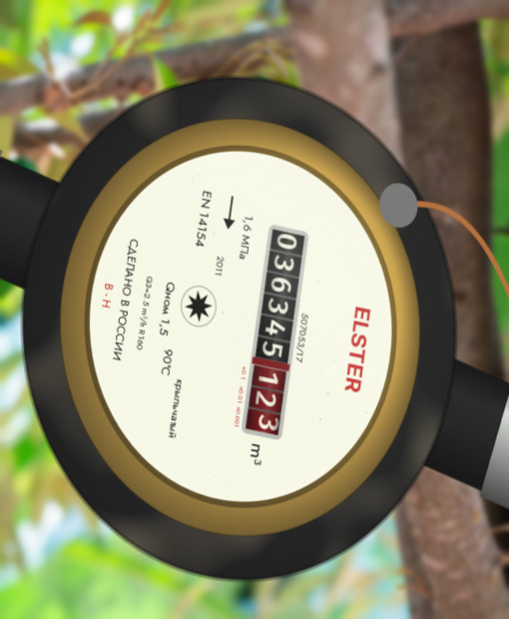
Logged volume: 36345.123 m³
